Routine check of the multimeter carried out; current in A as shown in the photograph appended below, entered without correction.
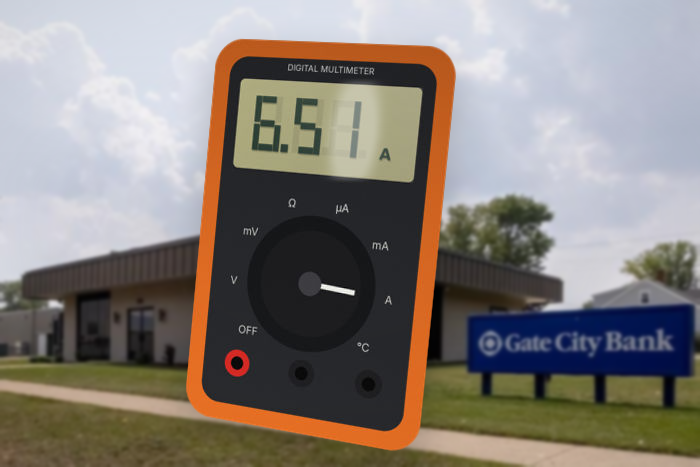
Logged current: 6.51 A
